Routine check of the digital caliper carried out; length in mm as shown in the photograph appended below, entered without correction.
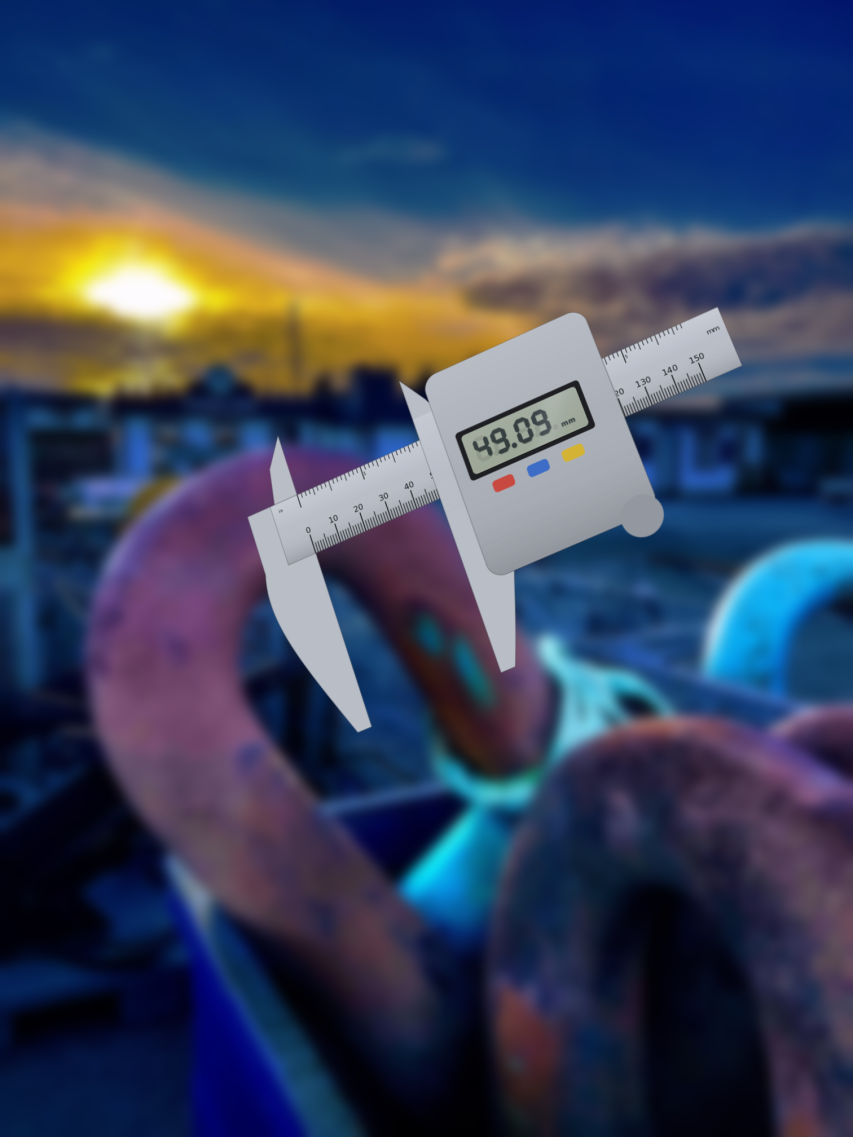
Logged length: 49.09 mm
